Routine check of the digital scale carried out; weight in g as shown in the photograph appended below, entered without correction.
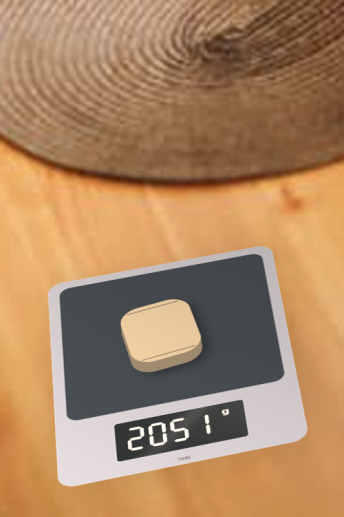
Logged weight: 2051 g
